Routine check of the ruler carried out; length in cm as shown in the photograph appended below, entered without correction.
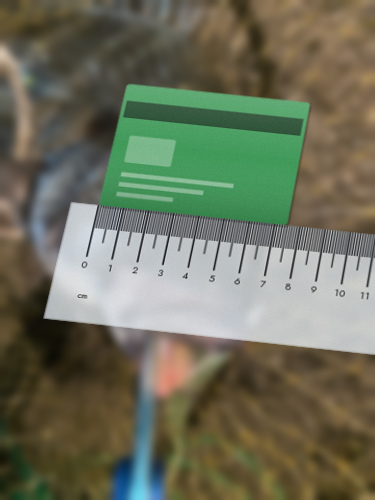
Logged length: 7.5 cm
